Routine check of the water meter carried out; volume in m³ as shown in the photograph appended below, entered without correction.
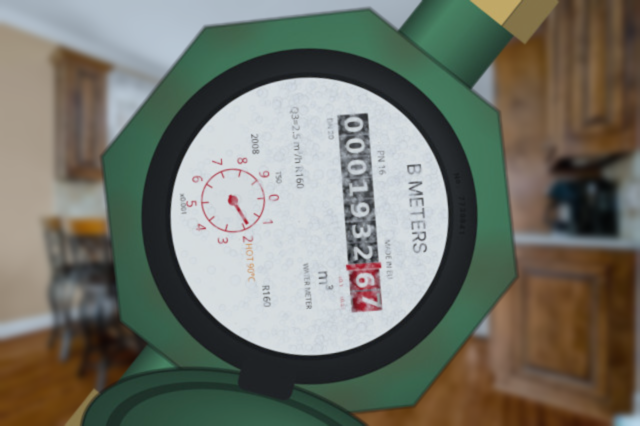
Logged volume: 1932.671 m³
